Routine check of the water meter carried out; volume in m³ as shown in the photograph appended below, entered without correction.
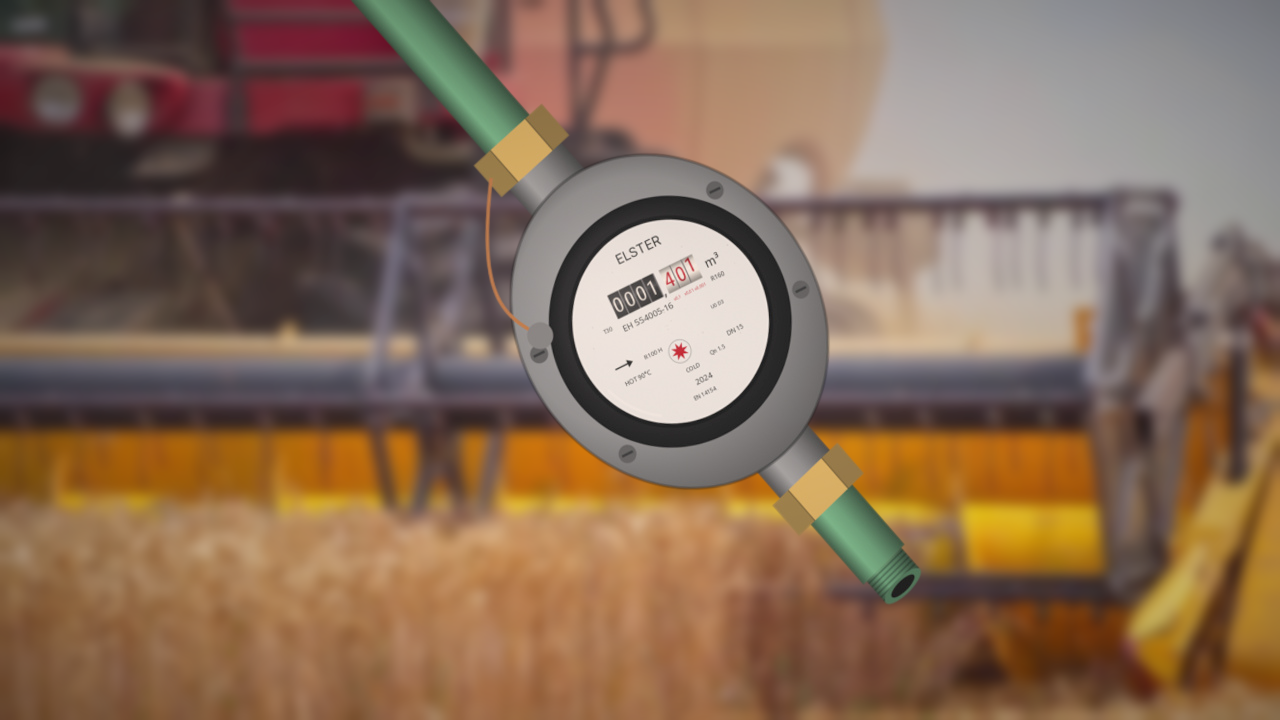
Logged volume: 1.401 m³
